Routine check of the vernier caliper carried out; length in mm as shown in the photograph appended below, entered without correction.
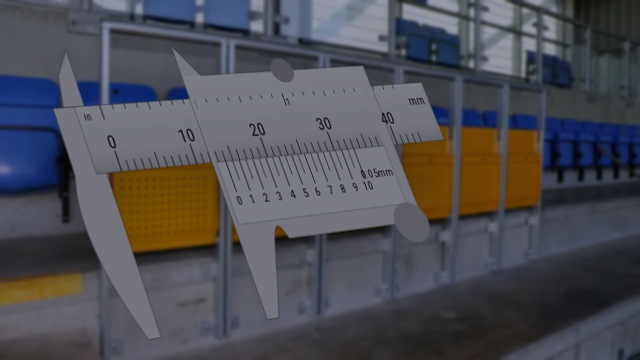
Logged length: 14.0 mm
